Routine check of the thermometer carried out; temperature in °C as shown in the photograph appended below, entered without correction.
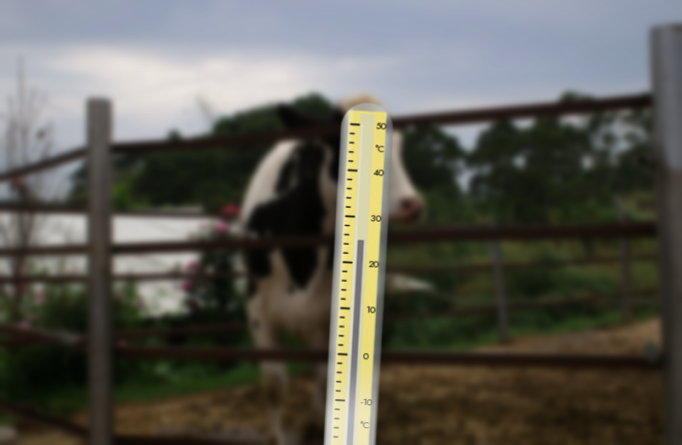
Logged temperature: 25 °C
